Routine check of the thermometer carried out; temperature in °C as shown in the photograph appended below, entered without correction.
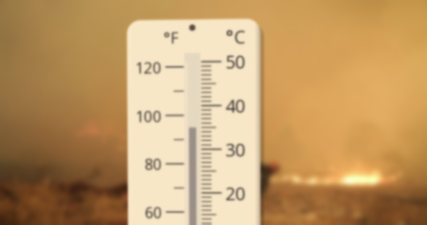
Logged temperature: 35 °C
